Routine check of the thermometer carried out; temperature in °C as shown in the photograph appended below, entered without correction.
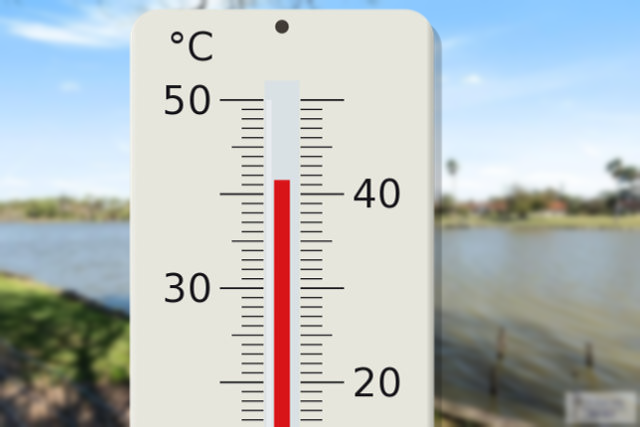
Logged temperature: 41.5 °C
